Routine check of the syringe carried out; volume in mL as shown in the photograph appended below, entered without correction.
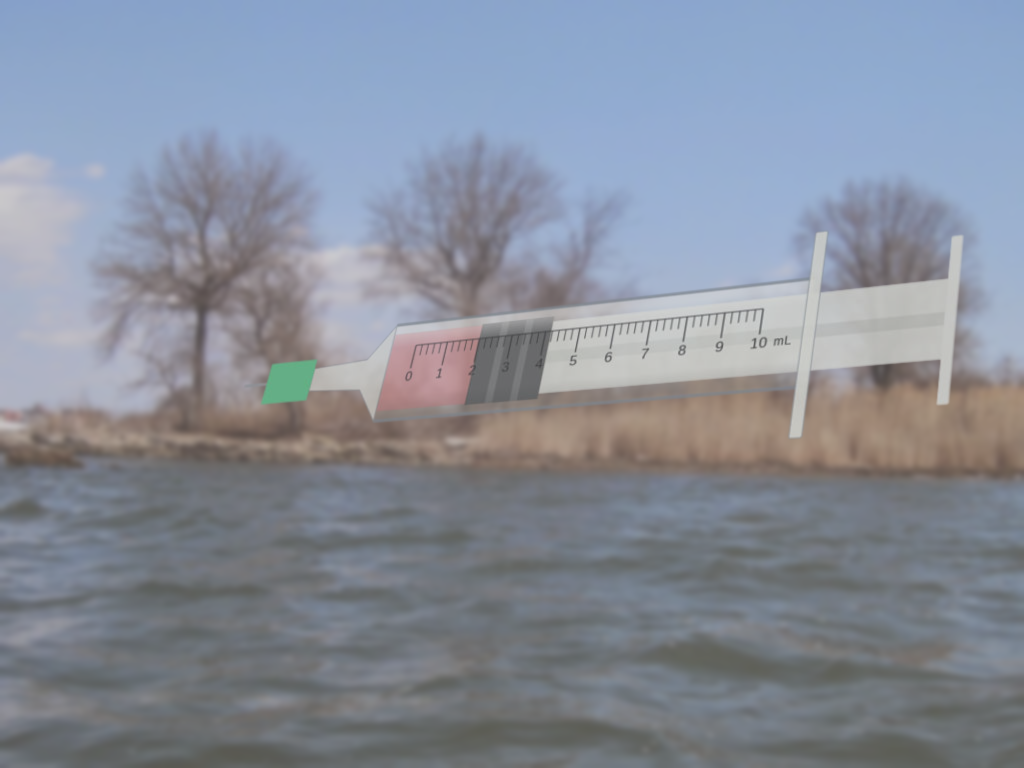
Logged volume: 2 mL
